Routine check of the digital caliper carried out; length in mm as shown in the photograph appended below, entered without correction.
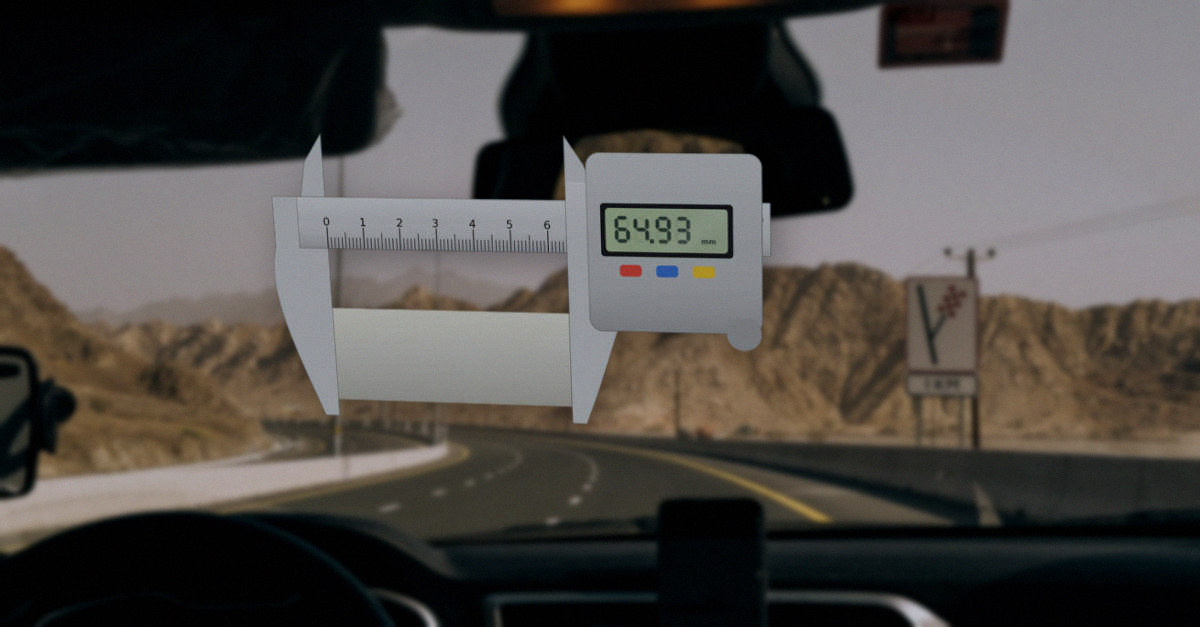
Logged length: 64.93 mm
